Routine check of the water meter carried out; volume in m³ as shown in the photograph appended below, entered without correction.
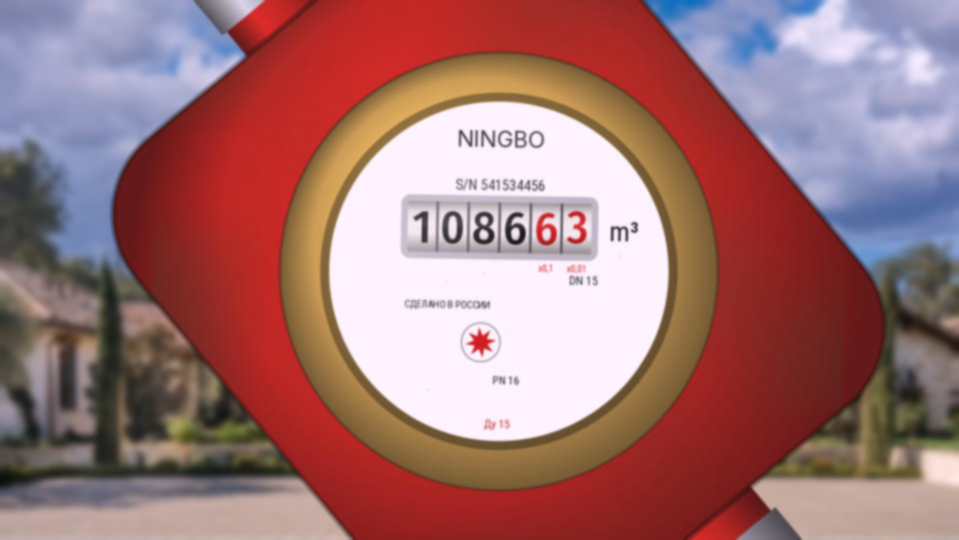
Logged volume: 1086.63 m³
